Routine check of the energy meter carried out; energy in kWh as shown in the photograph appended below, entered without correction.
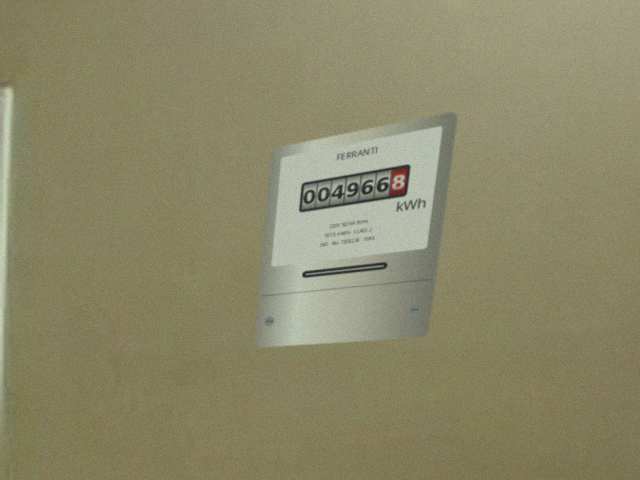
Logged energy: 4966.8 kWh
